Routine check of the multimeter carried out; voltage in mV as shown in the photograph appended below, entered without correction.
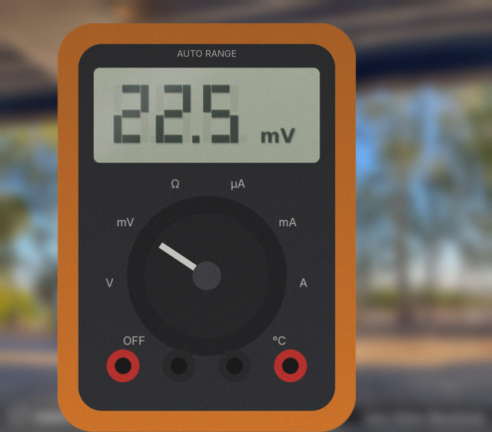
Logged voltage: 22.5 mV
